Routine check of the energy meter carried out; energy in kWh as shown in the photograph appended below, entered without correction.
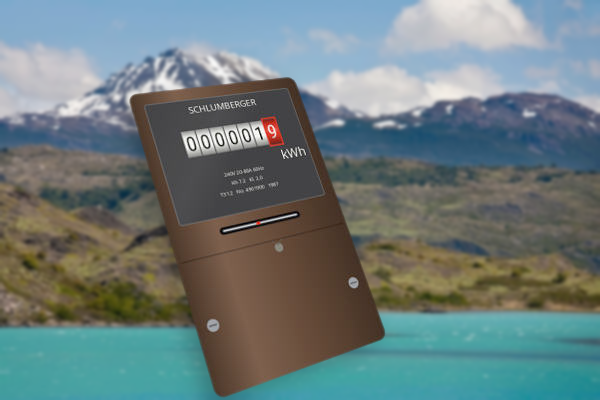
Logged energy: 1.9 kWh
